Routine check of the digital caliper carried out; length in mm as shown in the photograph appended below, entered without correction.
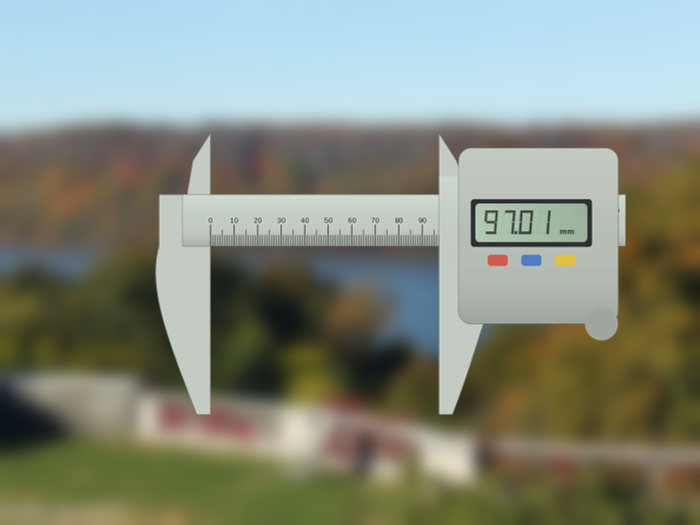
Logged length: 97.01 mm
